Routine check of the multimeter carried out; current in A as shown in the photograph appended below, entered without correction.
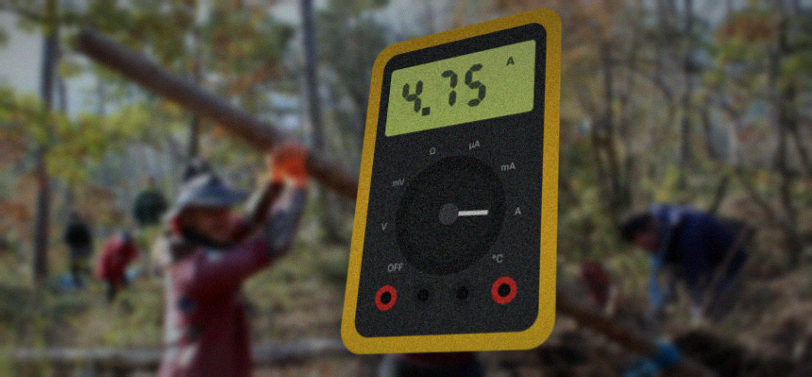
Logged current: 4.75 A
